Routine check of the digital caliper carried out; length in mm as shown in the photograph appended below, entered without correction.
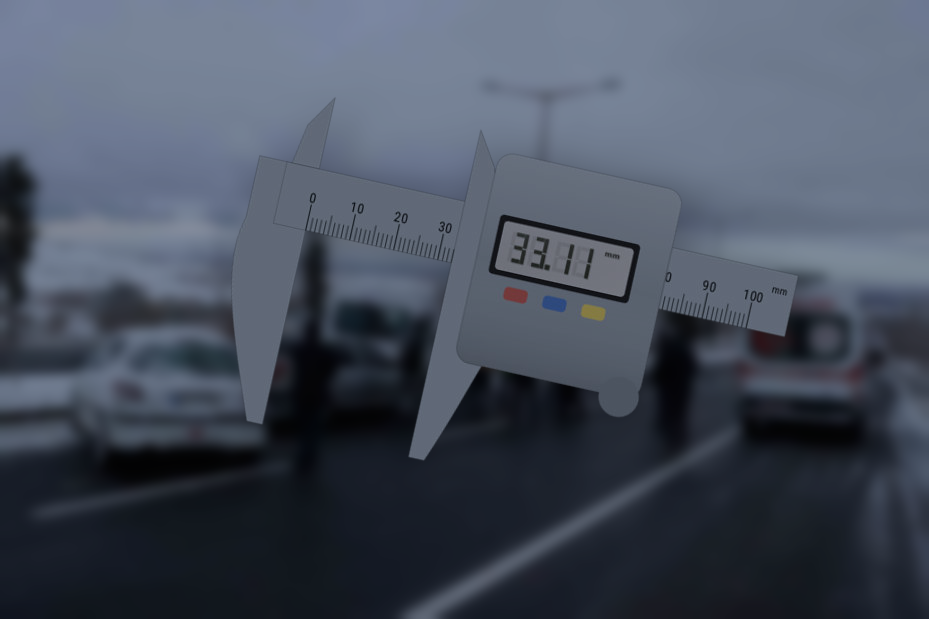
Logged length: 33.11 mm
